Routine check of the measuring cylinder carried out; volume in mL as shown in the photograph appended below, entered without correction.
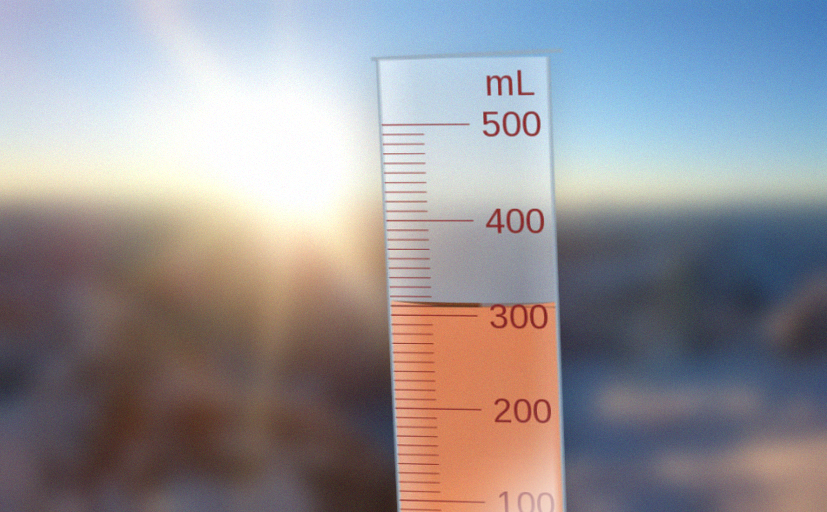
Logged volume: 310 mL
